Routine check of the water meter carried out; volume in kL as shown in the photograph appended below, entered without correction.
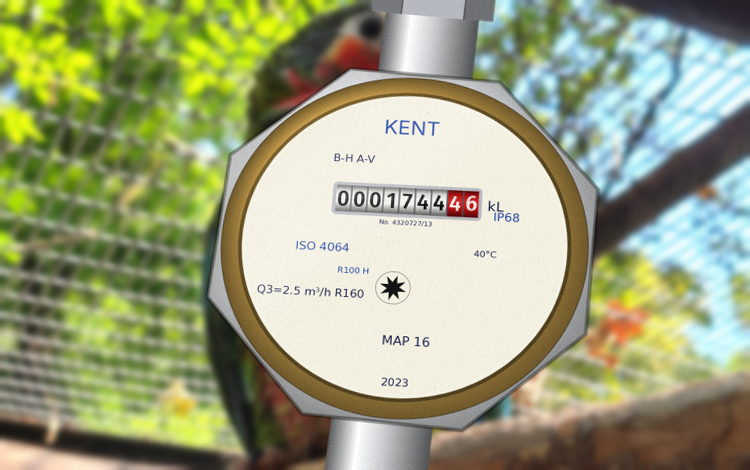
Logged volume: 1744.46 kL
